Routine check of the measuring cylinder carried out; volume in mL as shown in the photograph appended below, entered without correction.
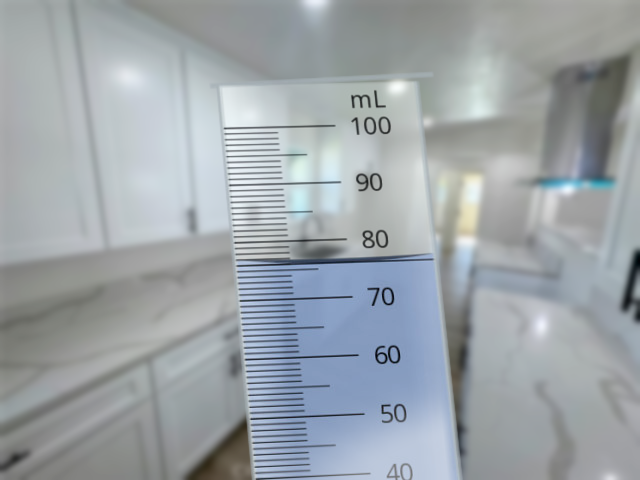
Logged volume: 76 mL
